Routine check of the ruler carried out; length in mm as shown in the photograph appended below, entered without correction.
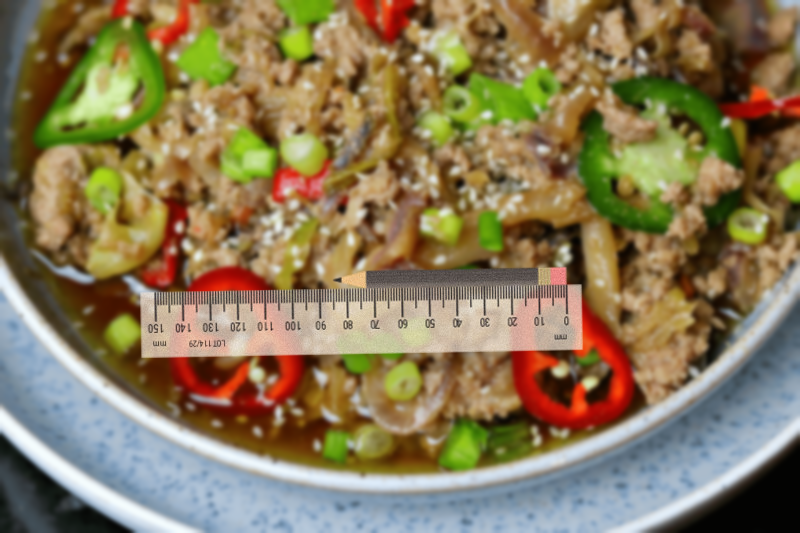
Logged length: 85 mm
